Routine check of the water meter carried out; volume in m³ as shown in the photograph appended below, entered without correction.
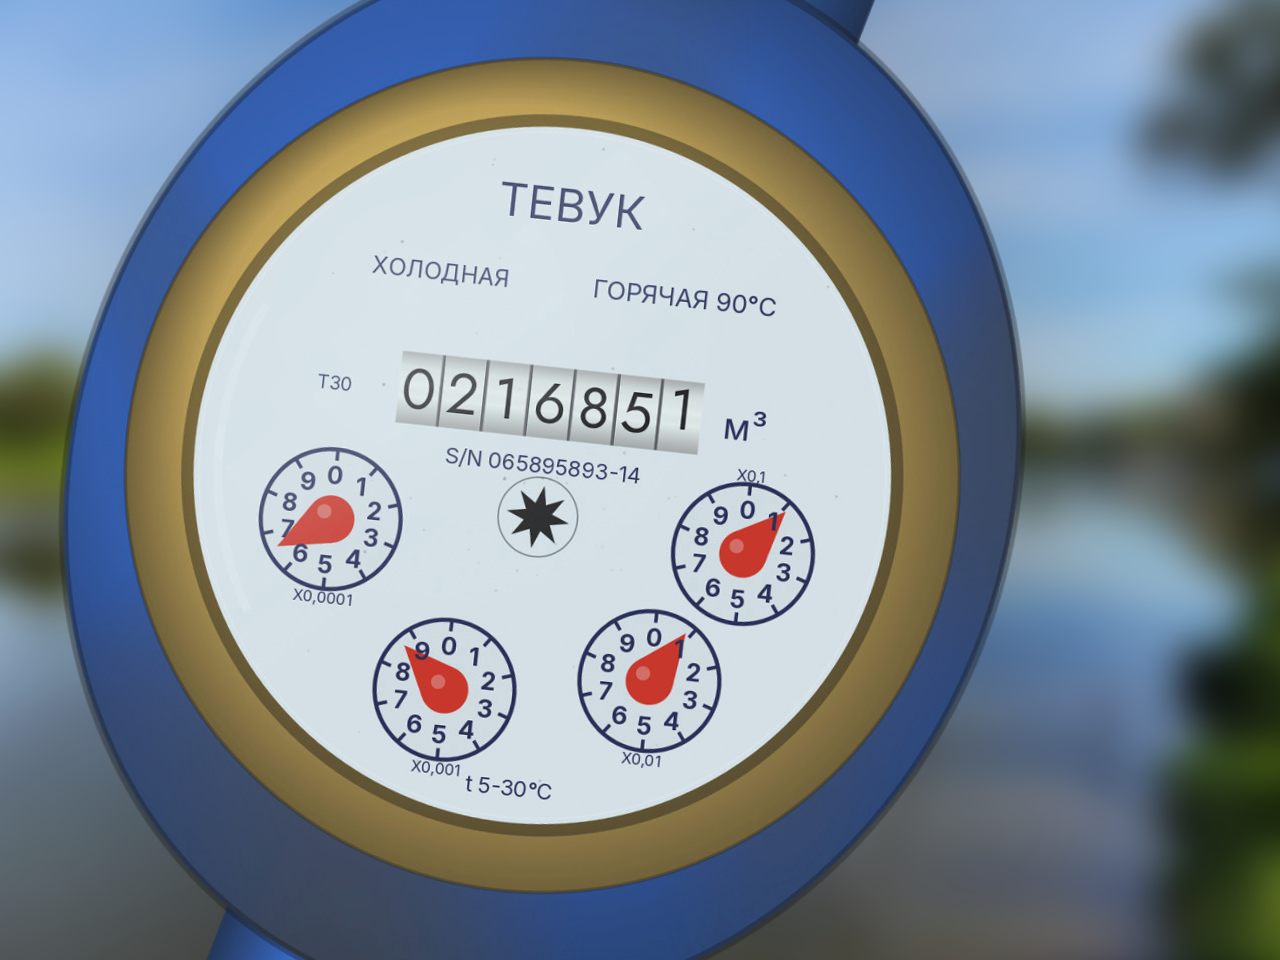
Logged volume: 216851.1086 m³
